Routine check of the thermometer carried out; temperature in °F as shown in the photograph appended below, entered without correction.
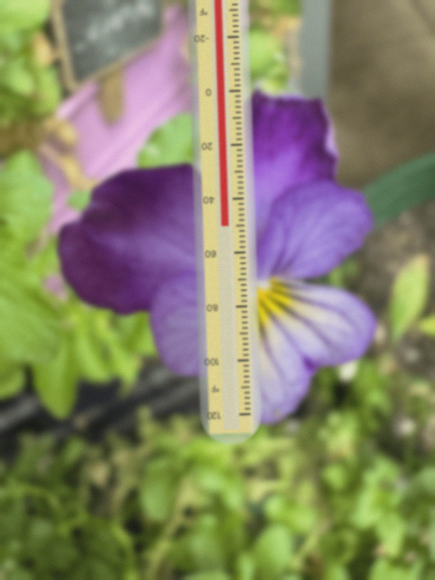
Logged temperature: 50 °F
